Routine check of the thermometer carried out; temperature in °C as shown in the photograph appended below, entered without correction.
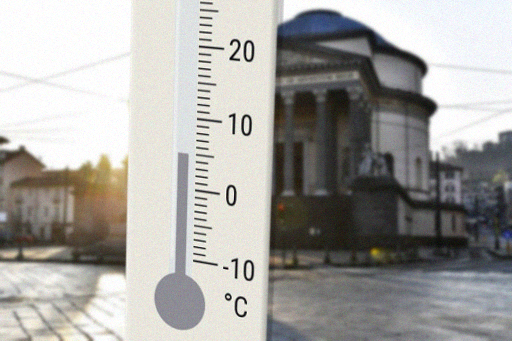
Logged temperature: 5 °C
